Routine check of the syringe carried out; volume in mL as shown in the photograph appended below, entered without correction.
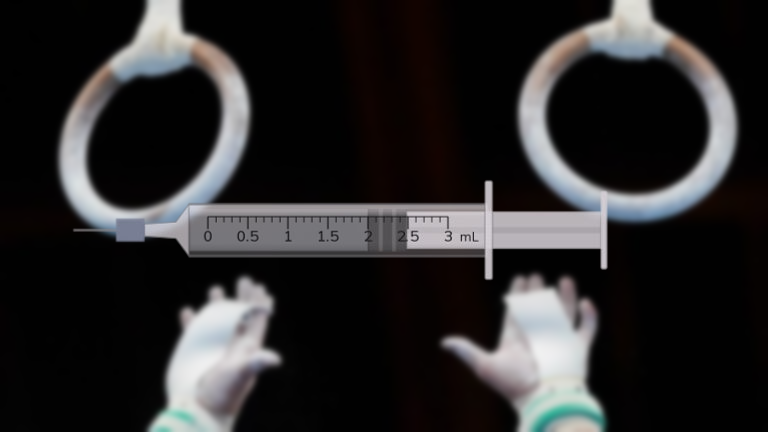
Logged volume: 2 mL
